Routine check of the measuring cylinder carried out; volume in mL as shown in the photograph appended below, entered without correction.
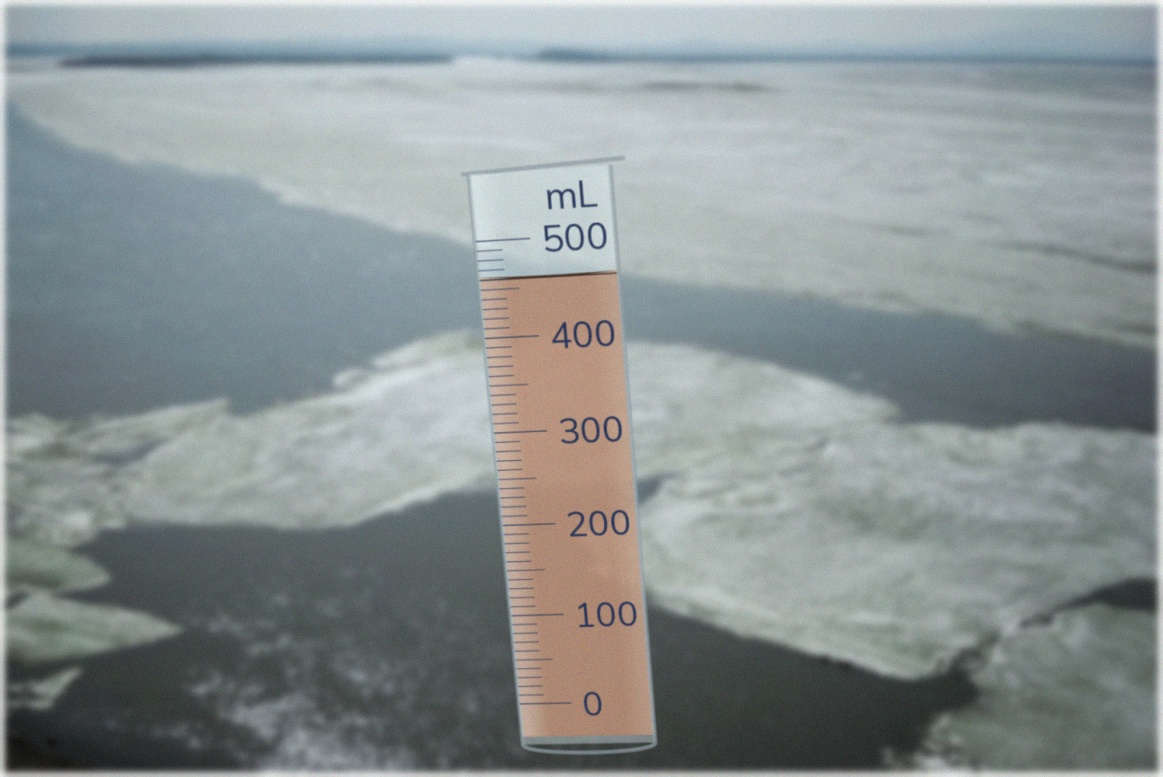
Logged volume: 460 mL
